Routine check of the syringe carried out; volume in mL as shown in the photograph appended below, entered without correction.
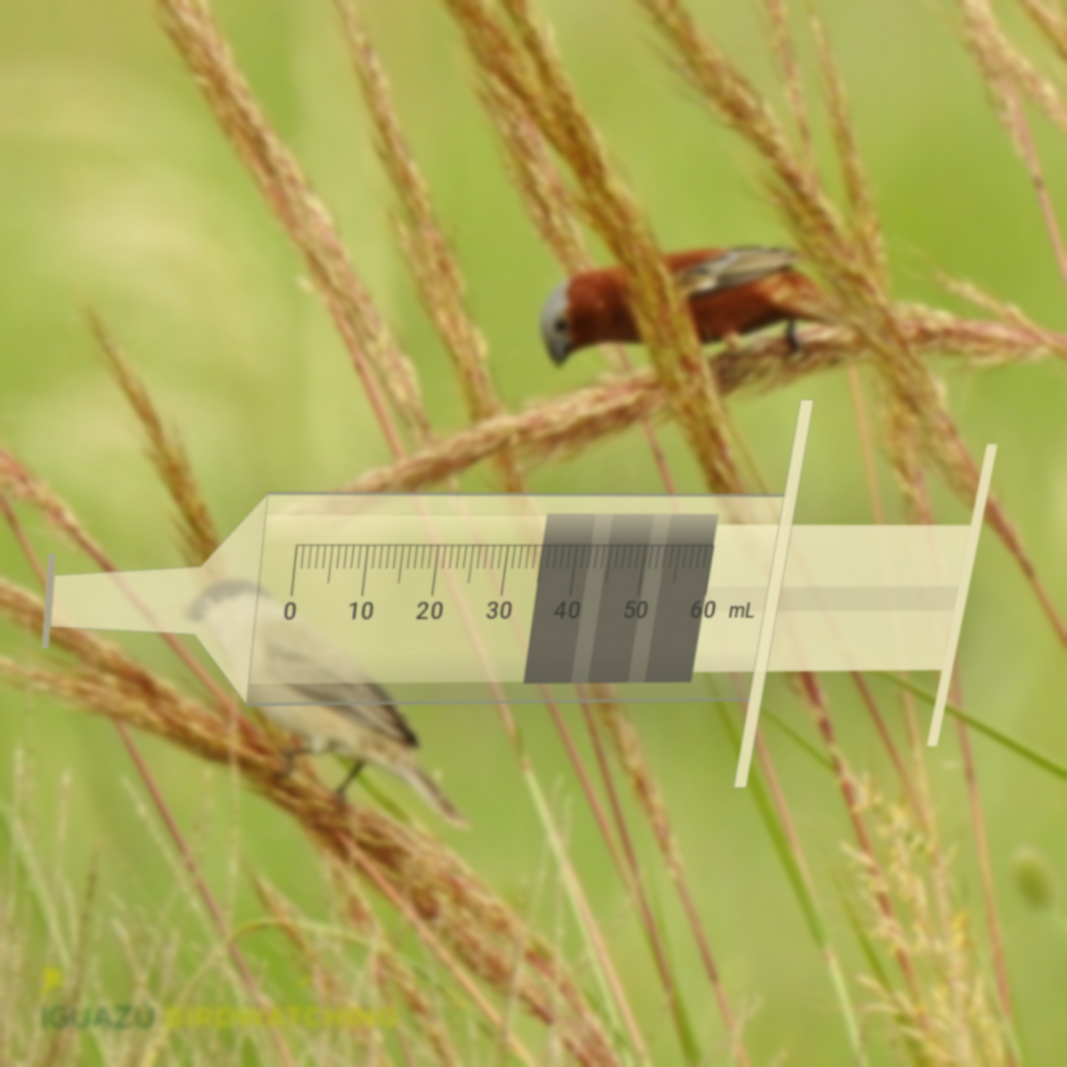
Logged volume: 35 mL
